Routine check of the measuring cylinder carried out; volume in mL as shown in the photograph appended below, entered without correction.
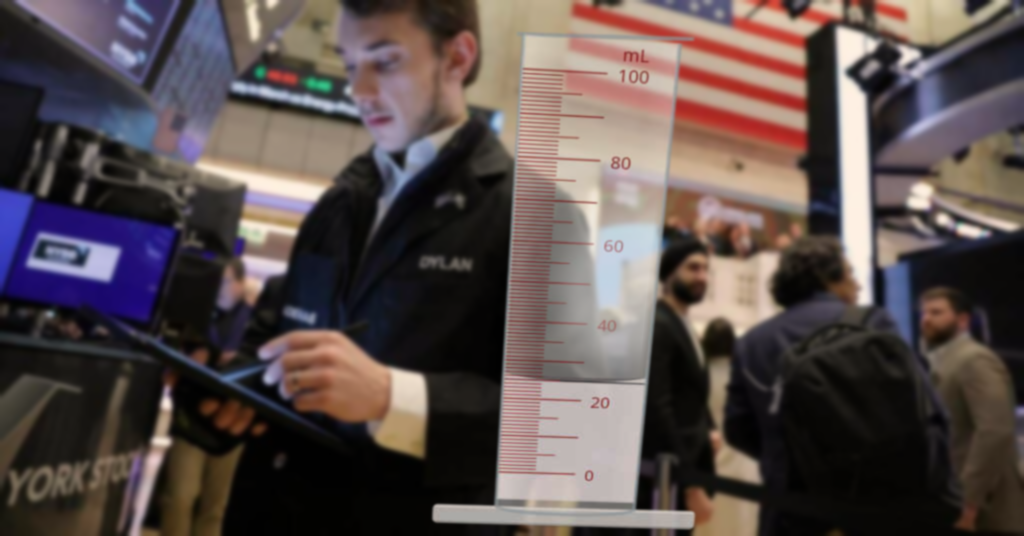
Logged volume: 25 mL
